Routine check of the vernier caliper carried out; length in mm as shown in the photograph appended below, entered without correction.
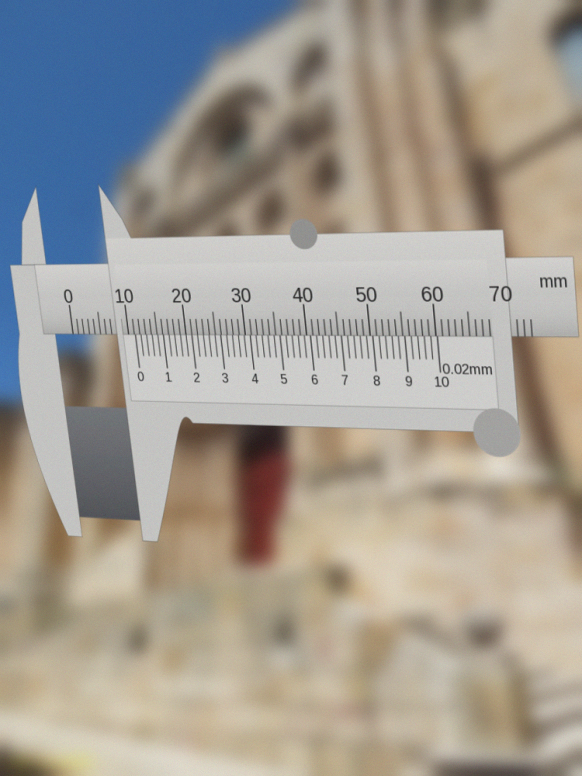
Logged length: 11.2 mm
